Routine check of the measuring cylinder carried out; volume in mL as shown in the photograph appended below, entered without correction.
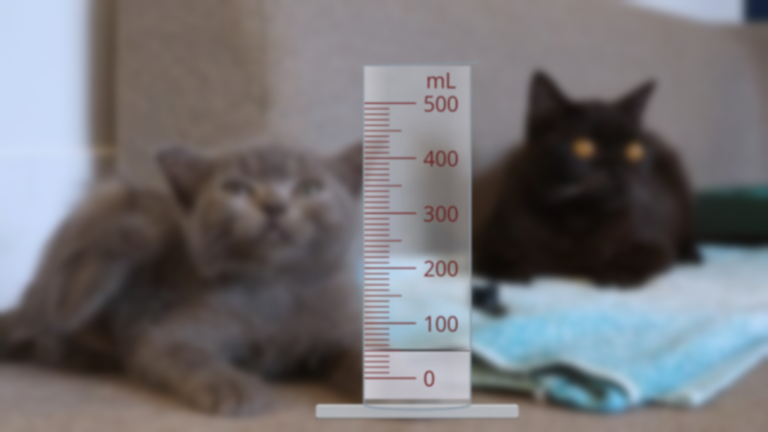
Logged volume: 50 mL
